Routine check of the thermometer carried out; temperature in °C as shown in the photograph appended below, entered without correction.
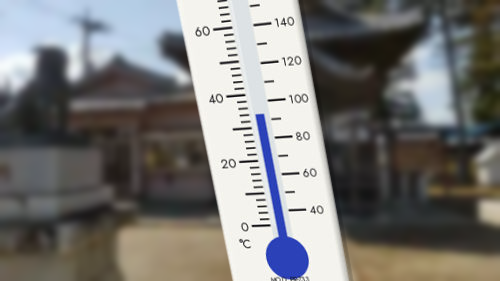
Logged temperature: 34 °C
